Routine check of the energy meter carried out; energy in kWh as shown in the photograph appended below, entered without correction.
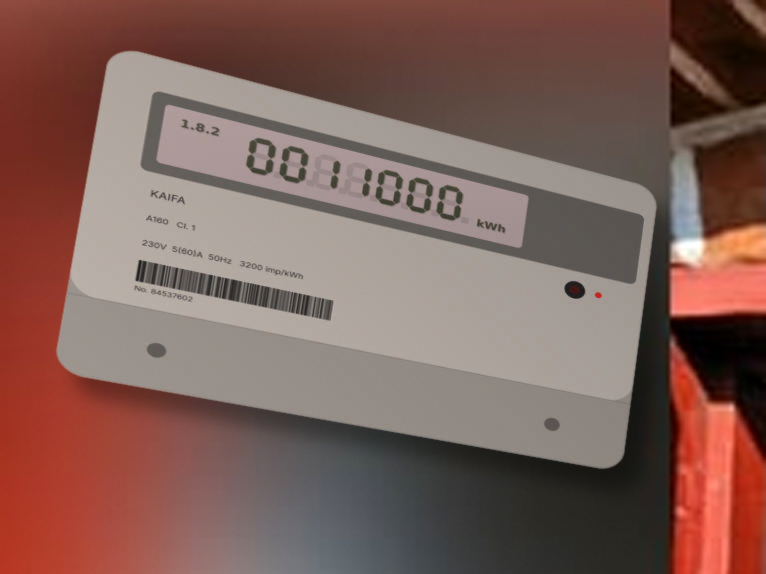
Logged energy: 11000 kWh
